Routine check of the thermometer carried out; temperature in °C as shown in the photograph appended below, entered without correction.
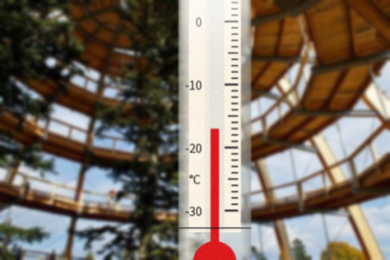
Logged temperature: -17 °C
